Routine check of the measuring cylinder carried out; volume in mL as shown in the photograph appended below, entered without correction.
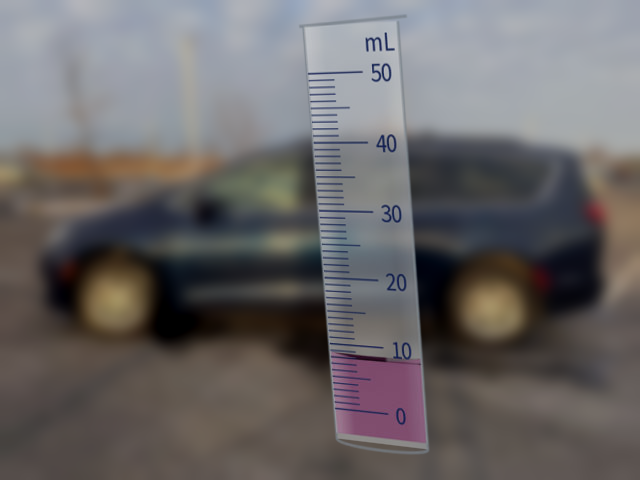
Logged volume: 8 mL
